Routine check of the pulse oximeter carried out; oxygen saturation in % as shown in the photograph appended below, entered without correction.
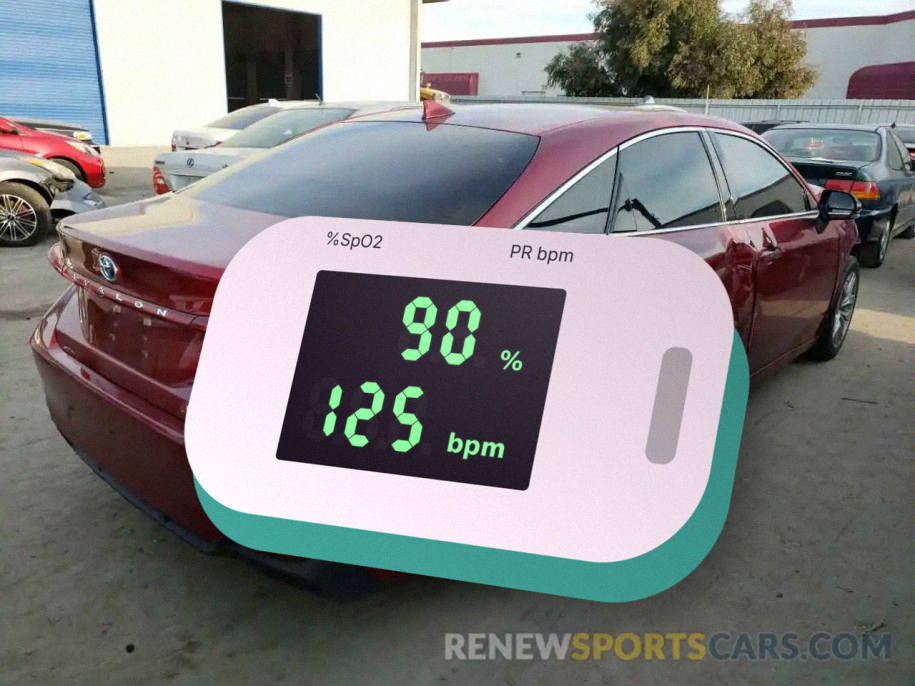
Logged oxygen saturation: 90 %
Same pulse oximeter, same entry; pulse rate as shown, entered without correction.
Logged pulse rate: 125 bpm
